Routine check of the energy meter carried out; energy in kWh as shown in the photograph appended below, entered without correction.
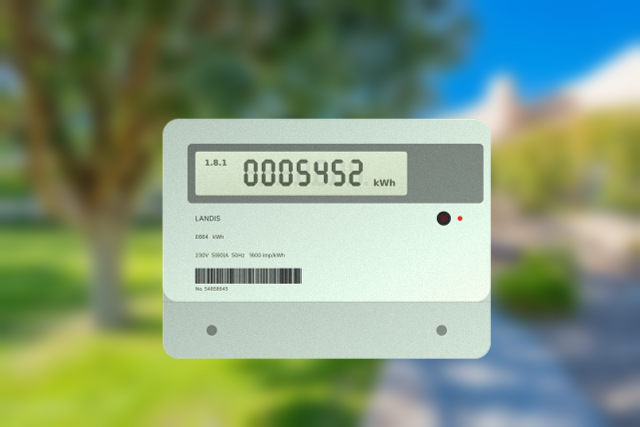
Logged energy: 5452 kWh
